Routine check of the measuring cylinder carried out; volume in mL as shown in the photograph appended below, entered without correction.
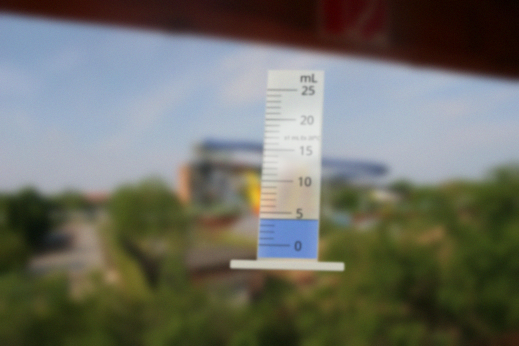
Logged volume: 4 mL
